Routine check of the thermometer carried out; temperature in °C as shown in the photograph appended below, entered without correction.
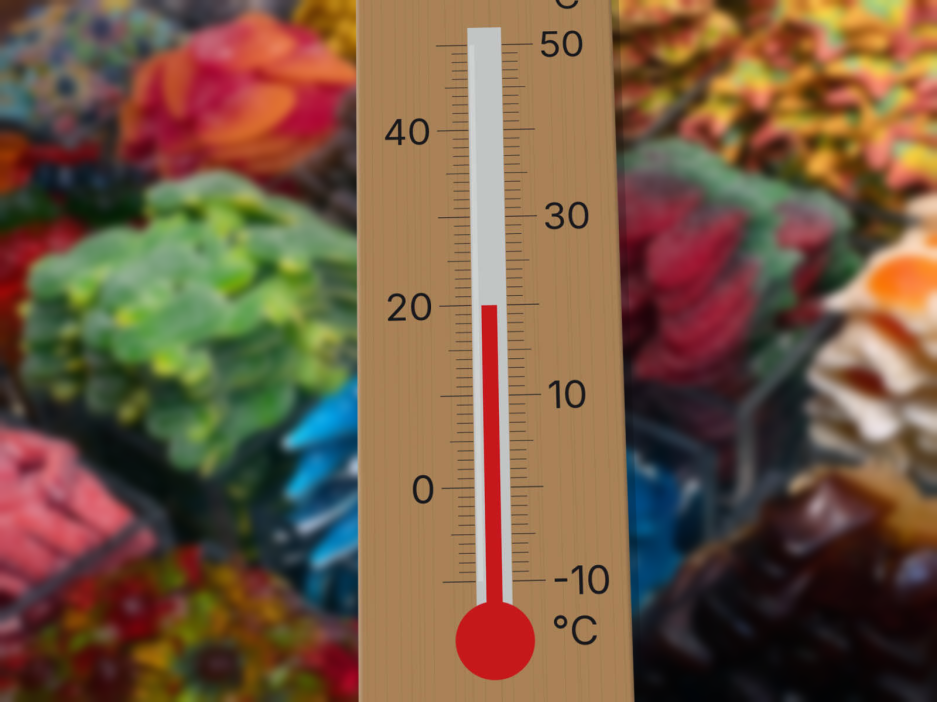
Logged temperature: 20 °C
